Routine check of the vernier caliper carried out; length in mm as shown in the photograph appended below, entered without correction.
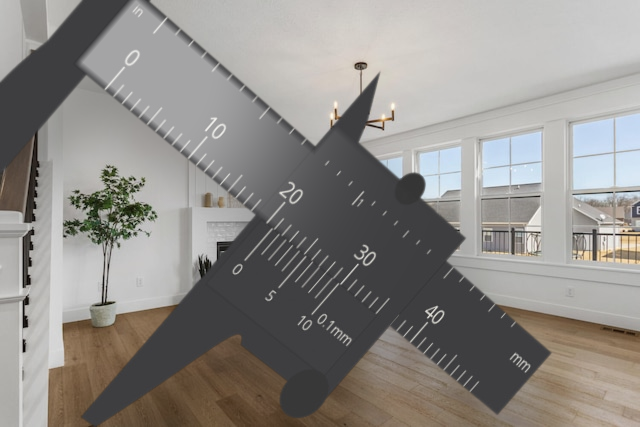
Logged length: 20.8 mm
